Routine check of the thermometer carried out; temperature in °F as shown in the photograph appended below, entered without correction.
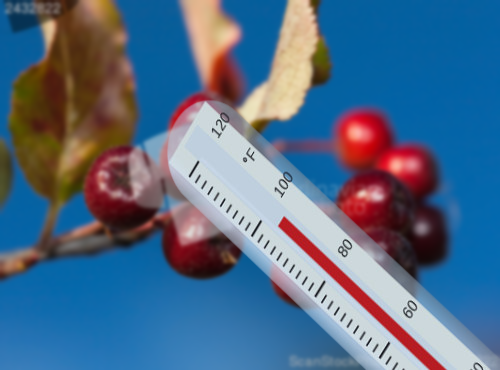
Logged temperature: 96 °F
